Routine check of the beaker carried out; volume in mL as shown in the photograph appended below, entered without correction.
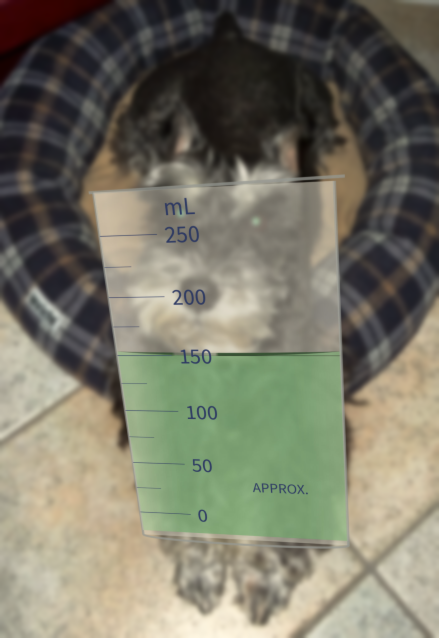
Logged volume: 150 mL
